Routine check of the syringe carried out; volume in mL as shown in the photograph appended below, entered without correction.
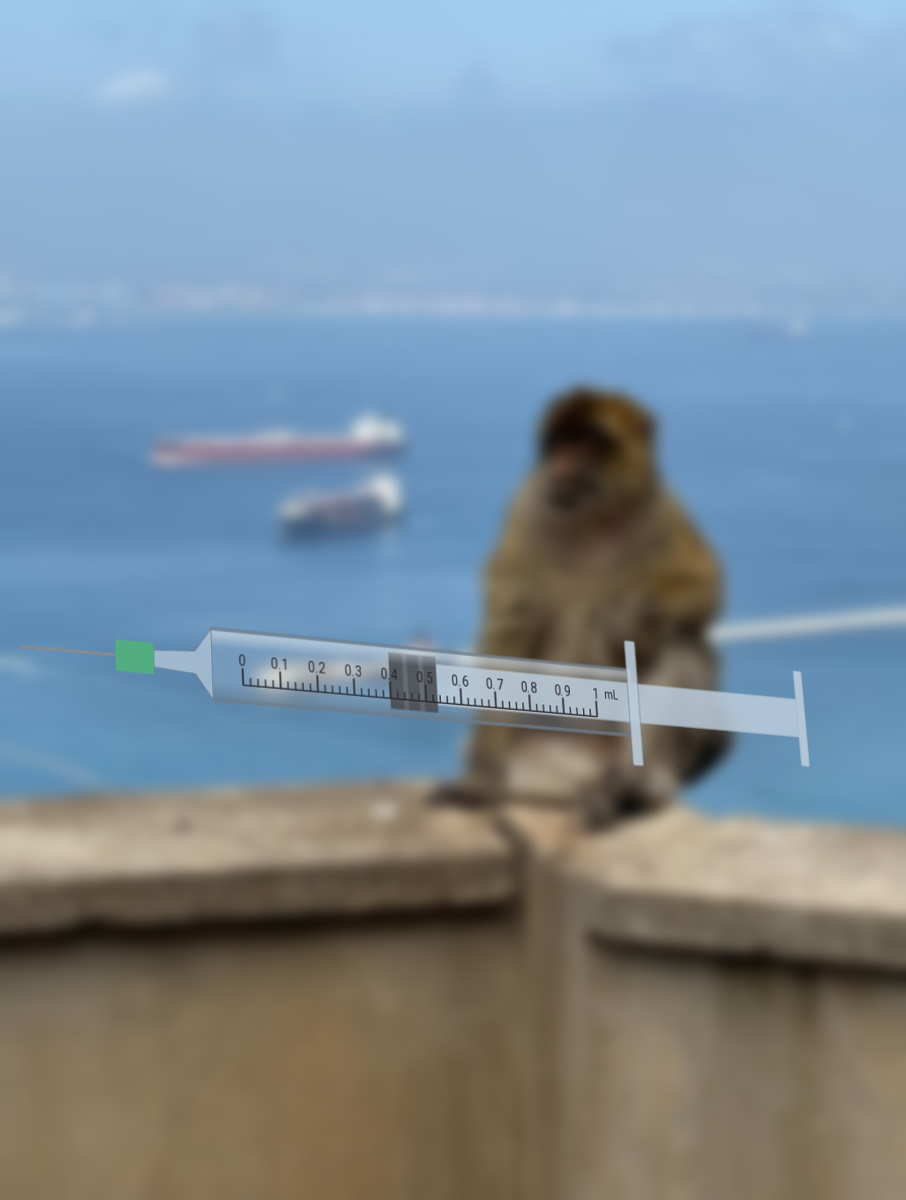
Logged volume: 0.4 mL
